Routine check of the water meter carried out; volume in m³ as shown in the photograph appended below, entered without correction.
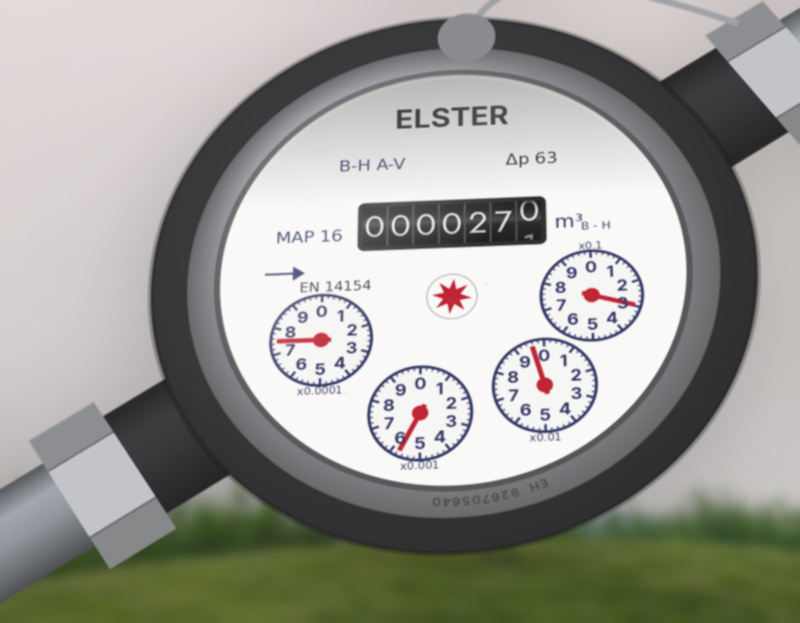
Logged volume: 270.2957 m³
